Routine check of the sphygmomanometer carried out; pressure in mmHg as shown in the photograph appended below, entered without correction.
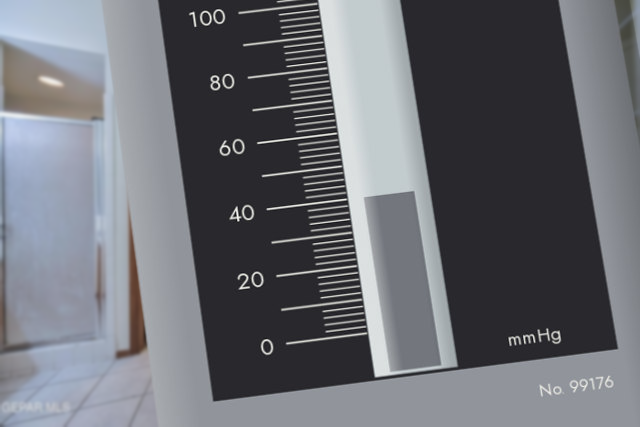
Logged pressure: 40 mmHg
